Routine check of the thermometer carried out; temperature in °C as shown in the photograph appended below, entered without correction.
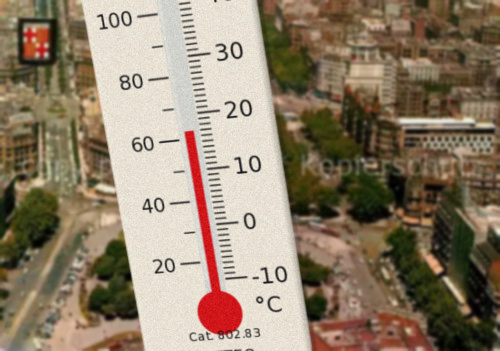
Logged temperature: 17 °C
